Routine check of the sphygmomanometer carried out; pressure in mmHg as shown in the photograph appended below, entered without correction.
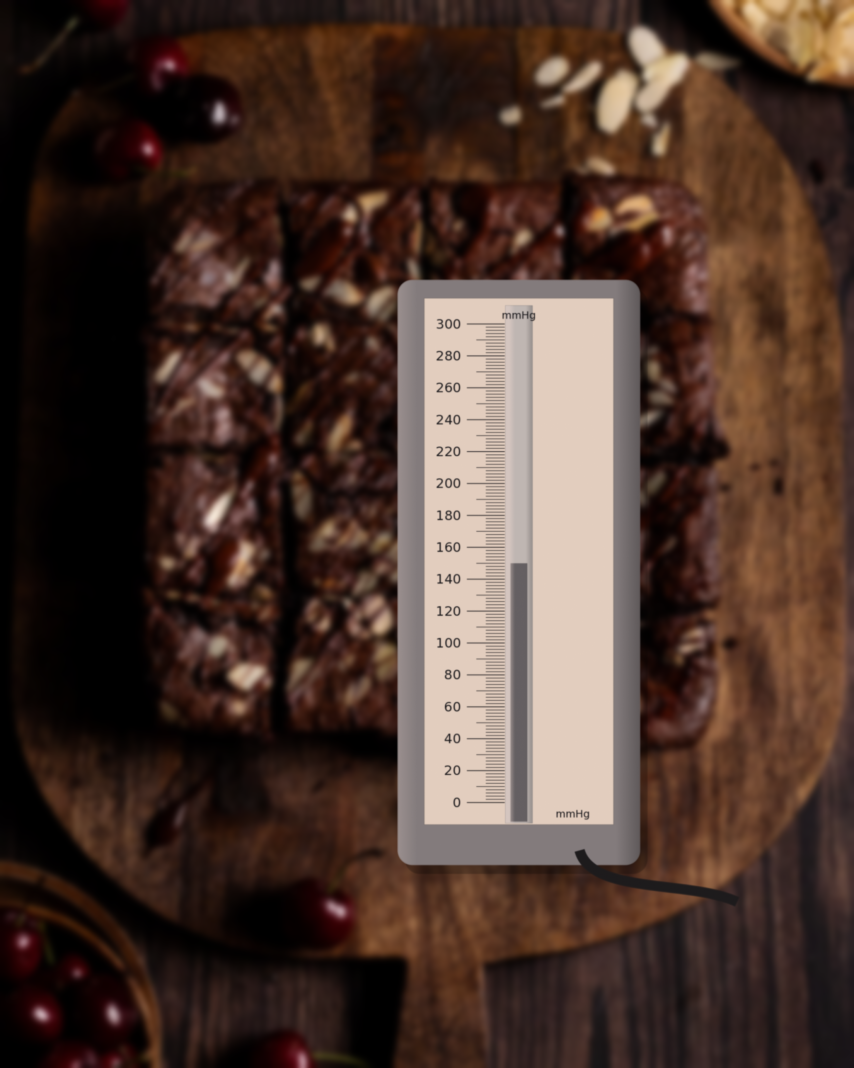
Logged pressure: 150 mmHg
